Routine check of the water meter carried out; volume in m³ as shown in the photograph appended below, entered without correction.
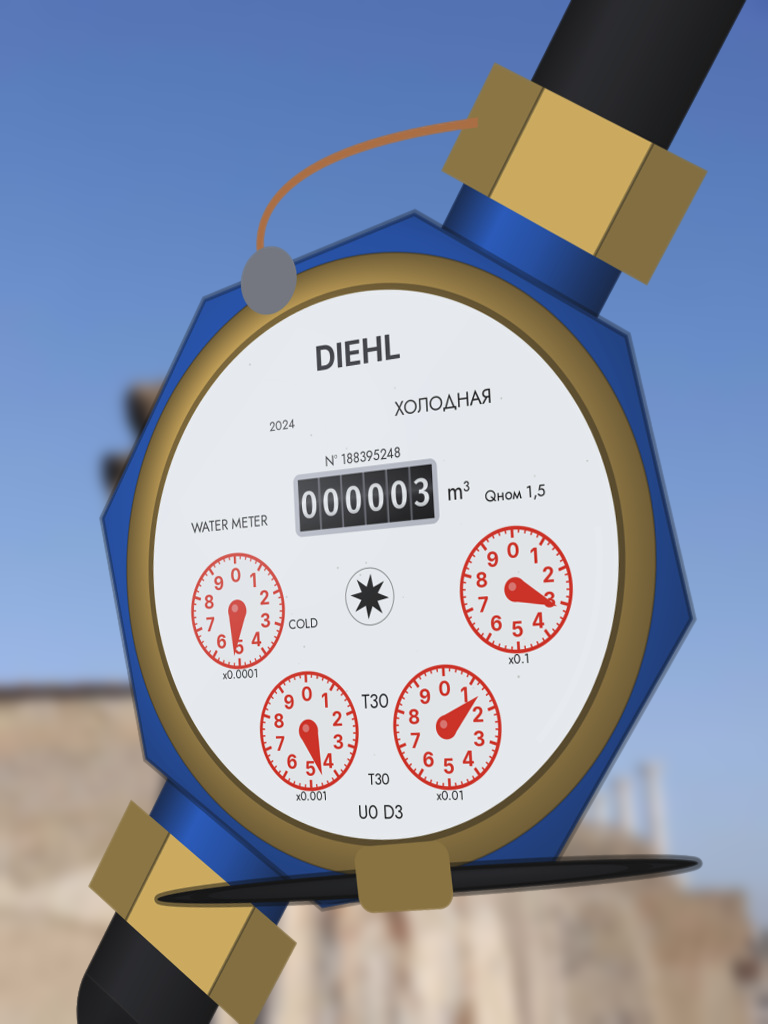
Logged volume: 3.3145 m³
